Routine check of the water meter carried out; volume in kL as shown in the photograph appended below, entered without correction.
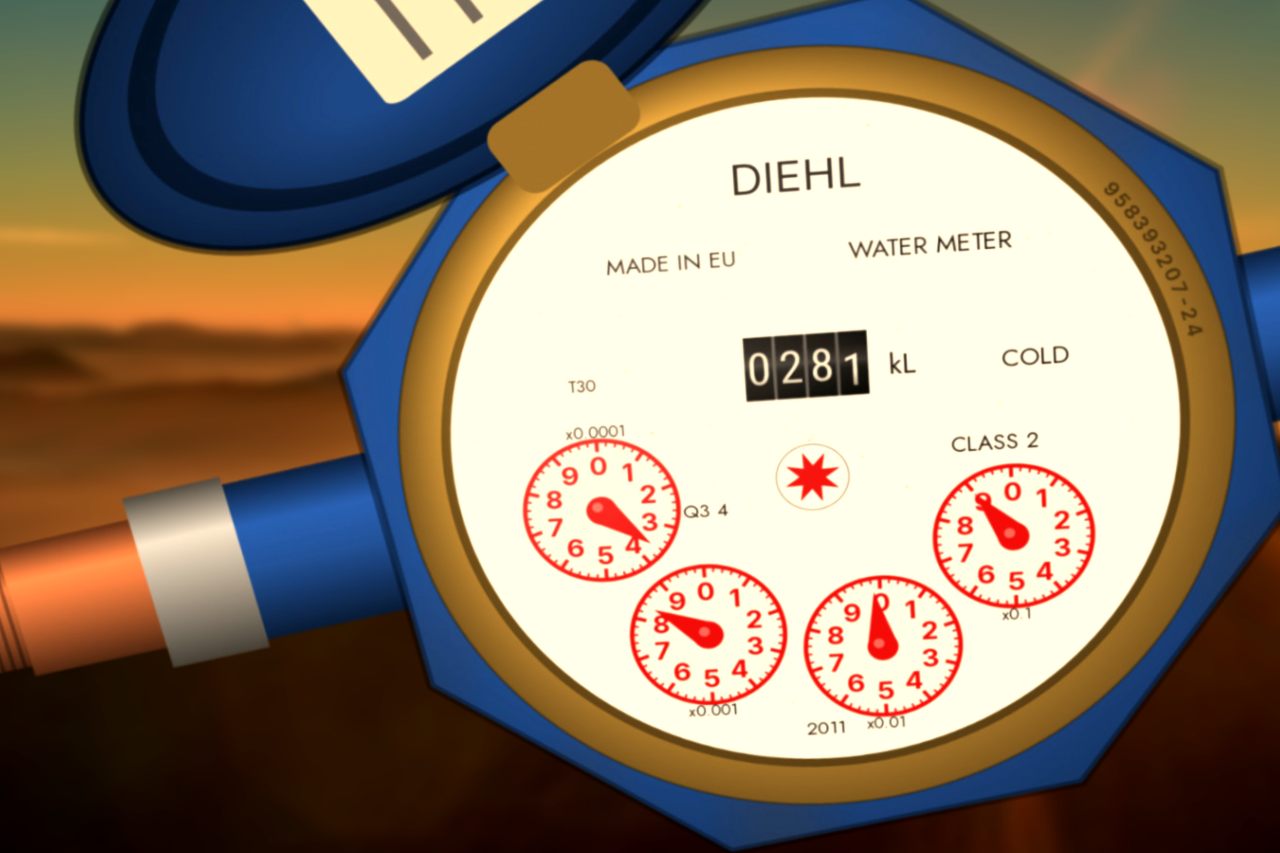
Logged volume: 280.8983 kL
